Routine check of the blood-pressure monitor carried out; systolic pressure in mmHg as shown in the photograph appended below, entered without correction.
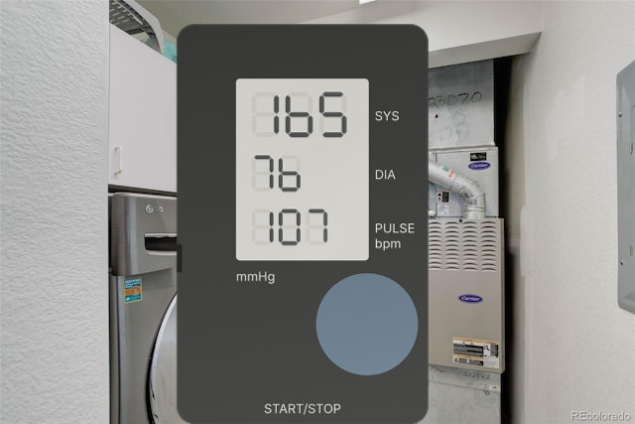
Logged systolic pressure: 165 mmHg
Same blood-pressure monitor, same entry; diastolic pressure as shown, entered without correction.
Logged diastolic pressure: 76 mmHg
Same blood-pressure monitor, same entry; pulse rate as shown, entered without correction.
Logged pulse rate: 107 bpm
